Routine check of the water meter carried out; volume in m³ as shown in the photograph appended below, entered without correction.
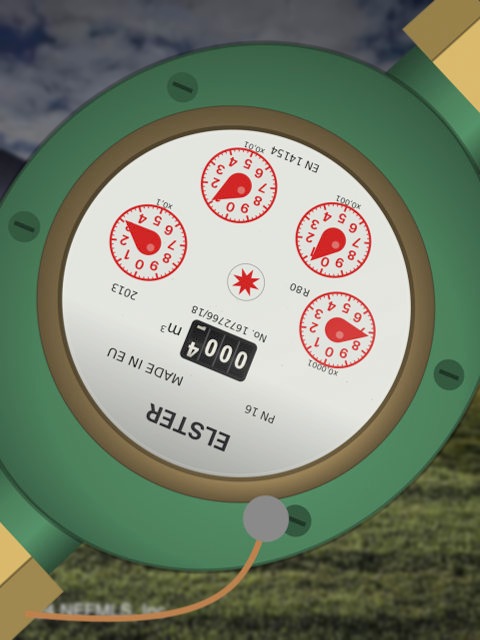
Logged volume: 4.3107 m³
